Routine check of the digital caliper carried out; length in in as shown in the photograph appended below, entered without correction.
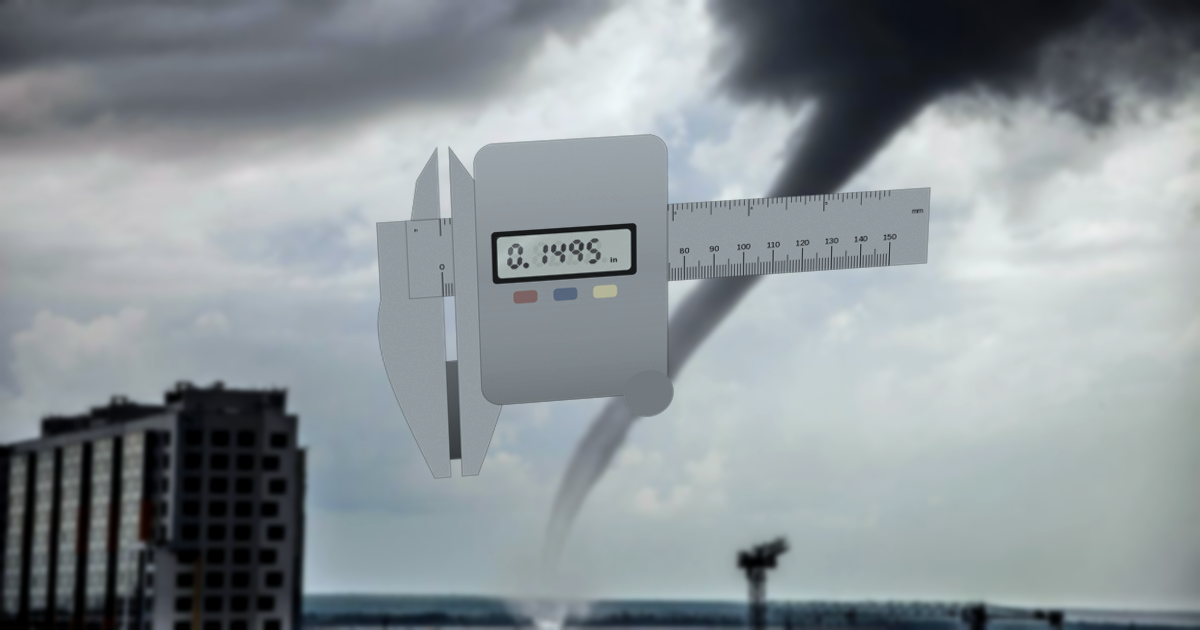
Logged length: 0.1495 in
